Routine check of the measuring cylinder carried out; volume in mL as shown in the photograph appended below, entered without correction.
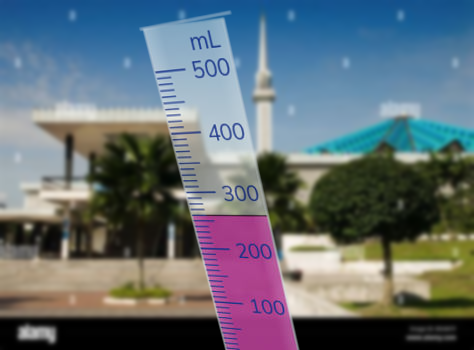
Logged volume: 260 mL
